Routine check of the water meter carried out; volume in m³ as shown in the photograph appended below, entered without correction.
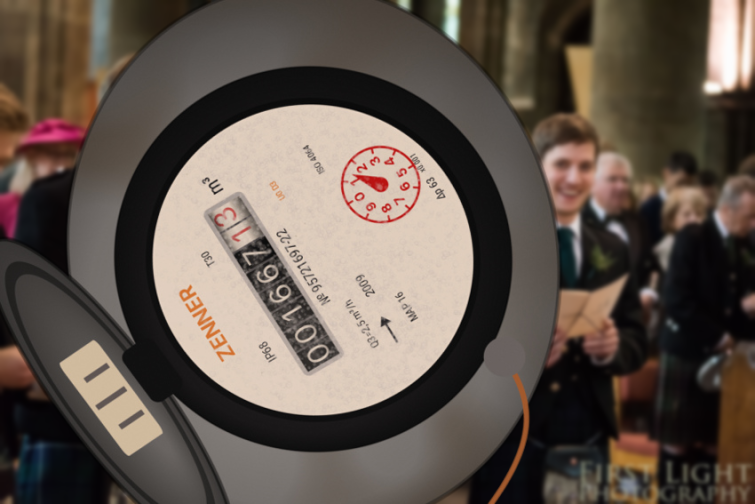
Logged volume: 1667.131 m³
